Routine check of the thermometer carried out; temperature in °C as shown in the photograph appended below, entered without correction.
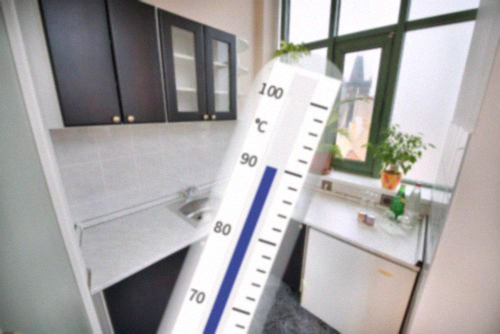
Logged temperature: 90 °C
